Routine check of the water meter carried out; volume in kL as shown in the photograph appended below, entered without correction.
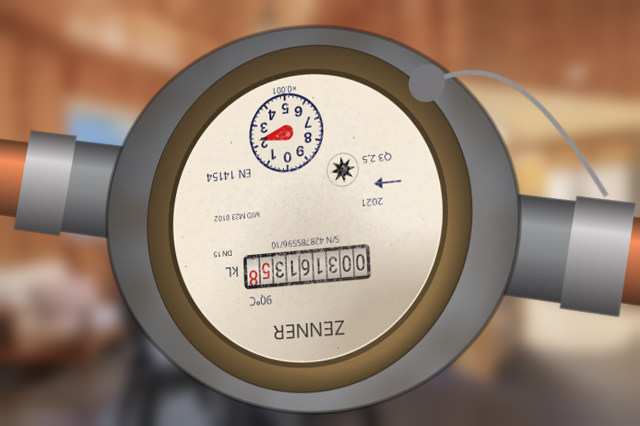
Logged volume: 31613.582 kL
